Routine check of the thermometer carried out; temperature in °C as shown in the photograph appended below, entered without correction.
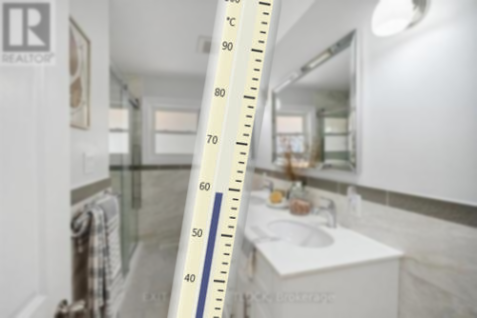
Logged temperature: 59 °C
